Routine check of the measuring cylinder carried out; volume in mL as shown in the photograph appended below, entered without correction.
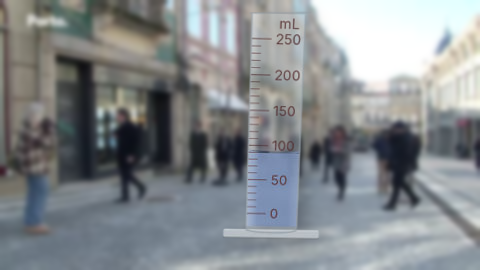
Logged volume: 90 mL
